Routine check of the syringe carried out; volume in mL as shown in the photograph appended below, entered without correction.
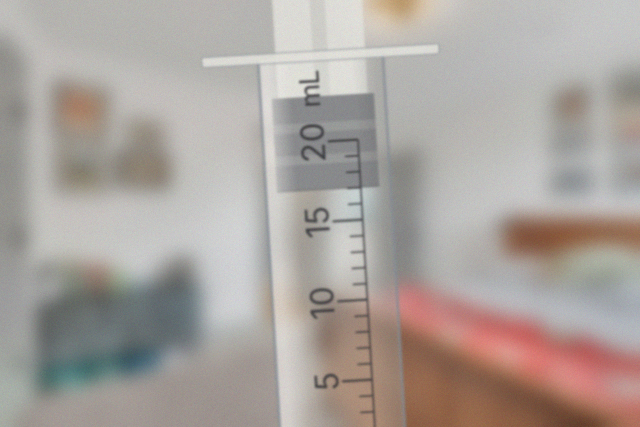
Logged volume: 17 mL
